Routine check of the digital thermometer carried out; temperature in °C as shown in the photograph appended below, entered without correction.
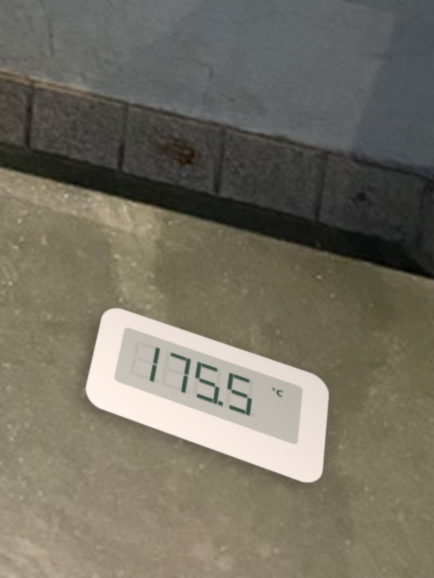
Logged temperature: 175.5 °C
